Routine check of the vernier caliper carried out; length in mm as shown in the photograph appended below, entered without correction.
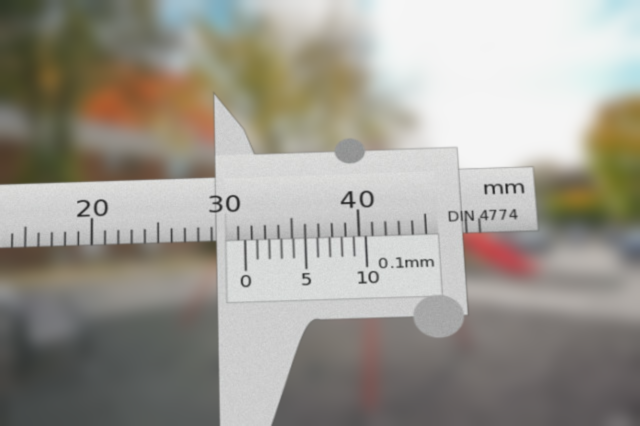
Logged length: 31.5 mm
